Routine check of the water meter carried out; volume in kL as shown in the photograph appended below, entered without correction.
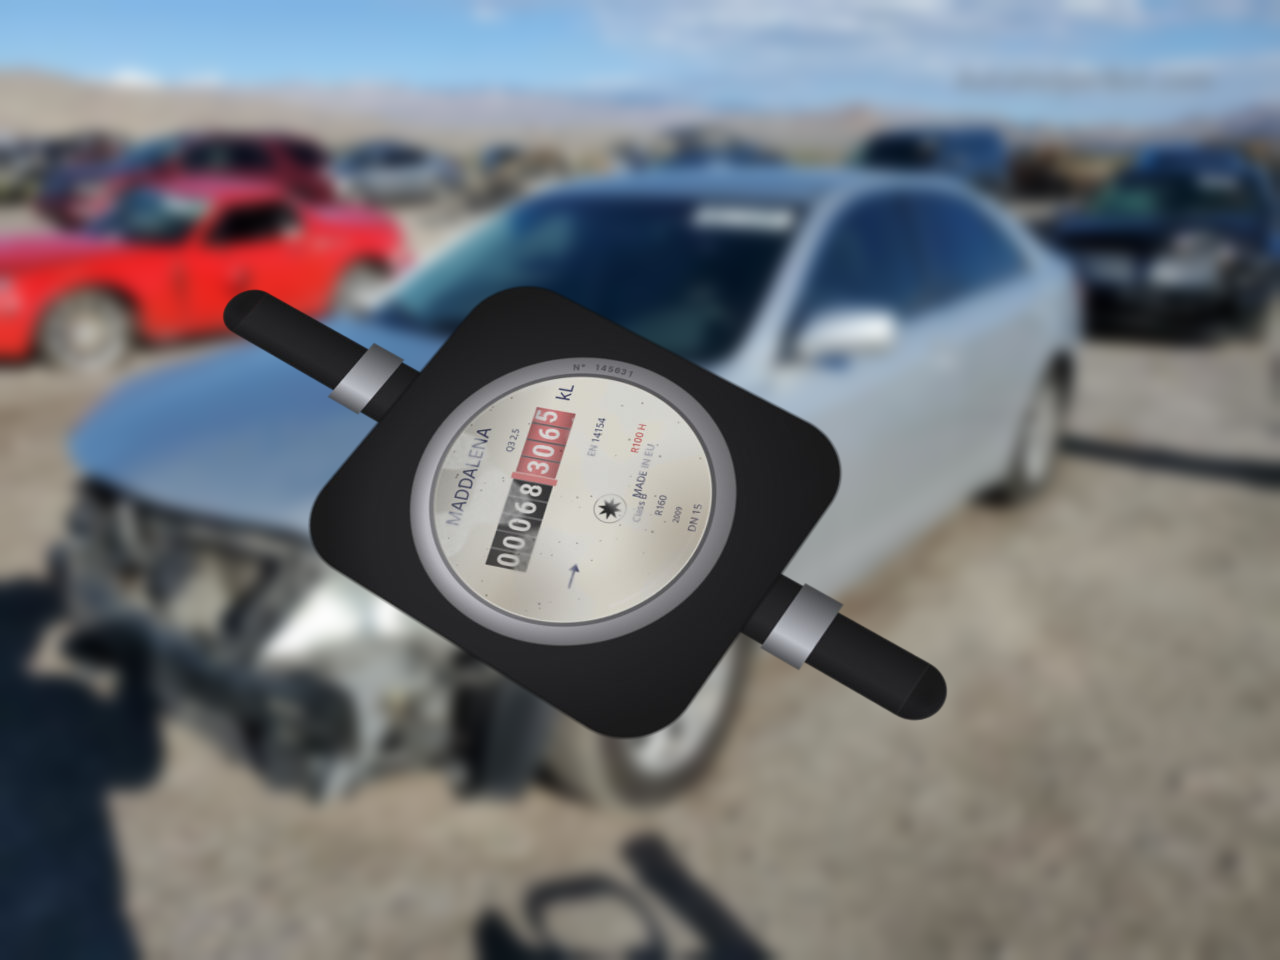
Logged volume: 68.3065 kL
